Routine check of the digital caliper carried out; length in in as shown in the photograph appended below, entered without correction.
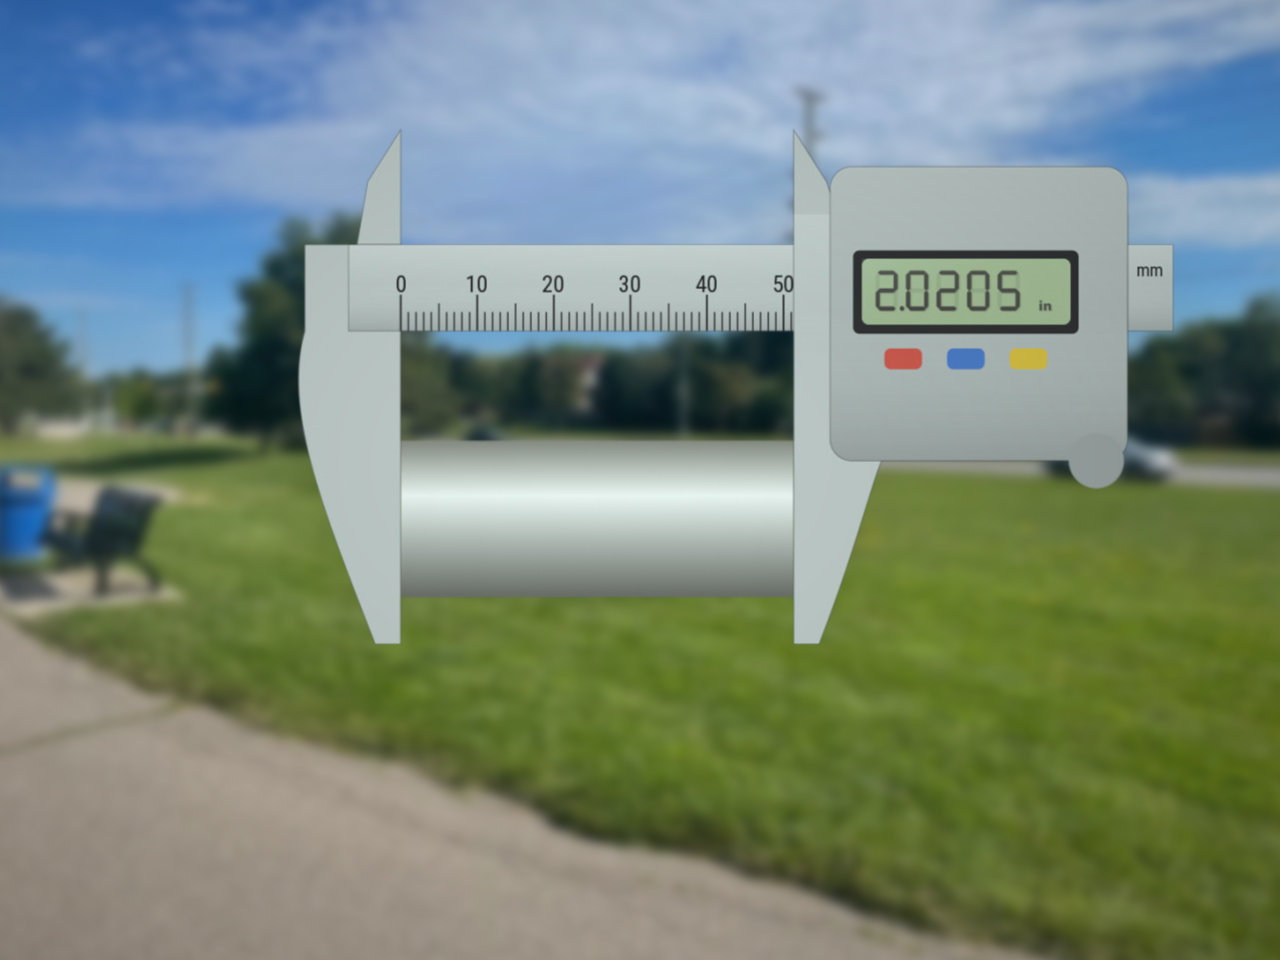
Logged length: 2.0205 in
